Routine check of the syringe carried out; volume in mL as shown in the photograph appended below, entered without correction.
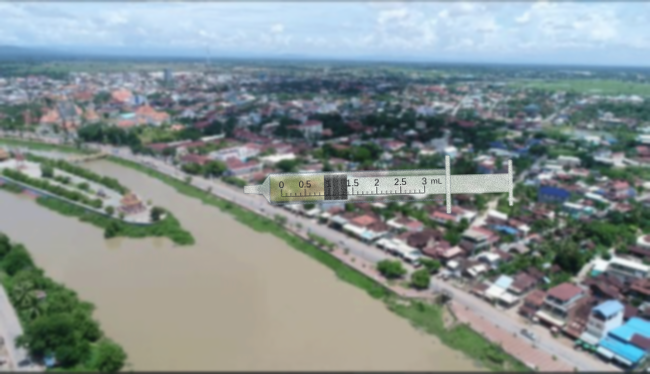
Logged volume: 0.9 mL
